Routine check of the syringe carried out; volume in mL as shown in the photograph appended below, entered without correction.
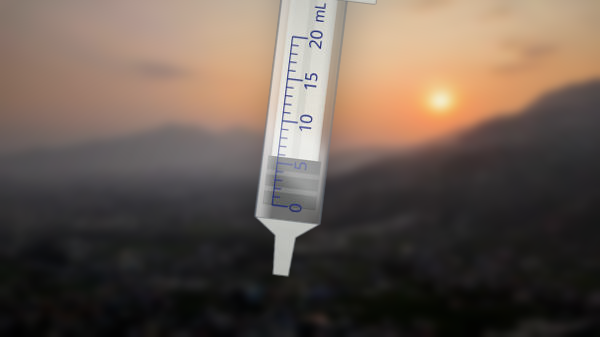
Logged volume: 0 mL
